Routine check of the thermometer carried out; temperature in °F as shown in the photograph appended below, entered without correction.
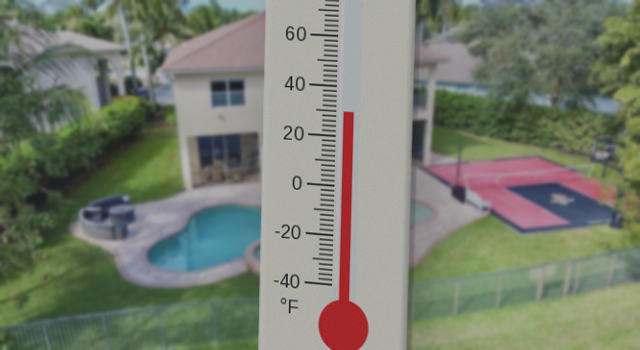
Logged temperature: 30 °F
